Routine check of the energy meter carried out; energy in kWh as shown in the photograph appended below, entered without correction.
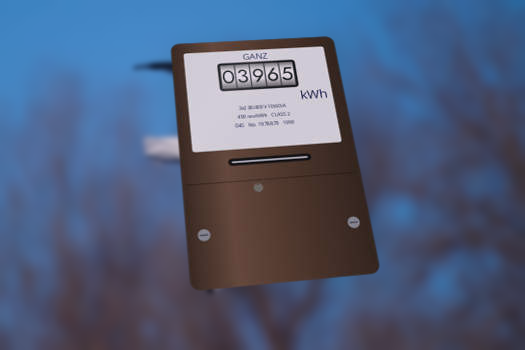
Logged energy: 3965 kWh
